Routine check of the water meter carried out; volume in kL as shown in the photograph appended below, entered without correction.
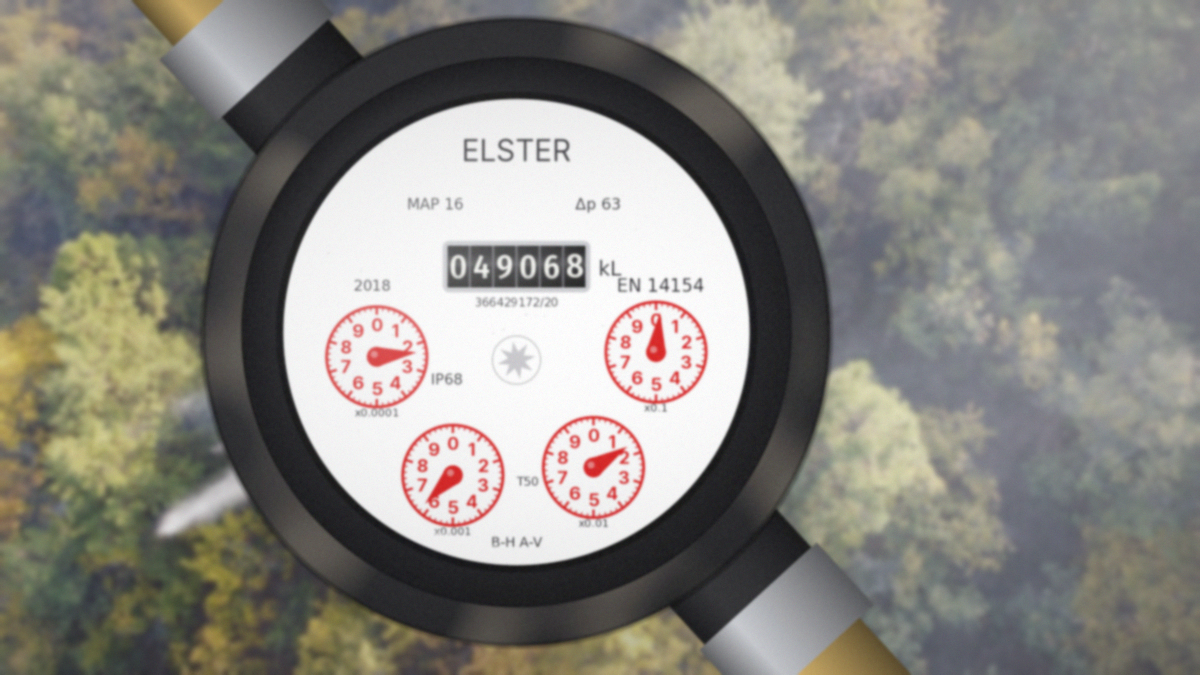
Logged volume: 49068.0162 kL
